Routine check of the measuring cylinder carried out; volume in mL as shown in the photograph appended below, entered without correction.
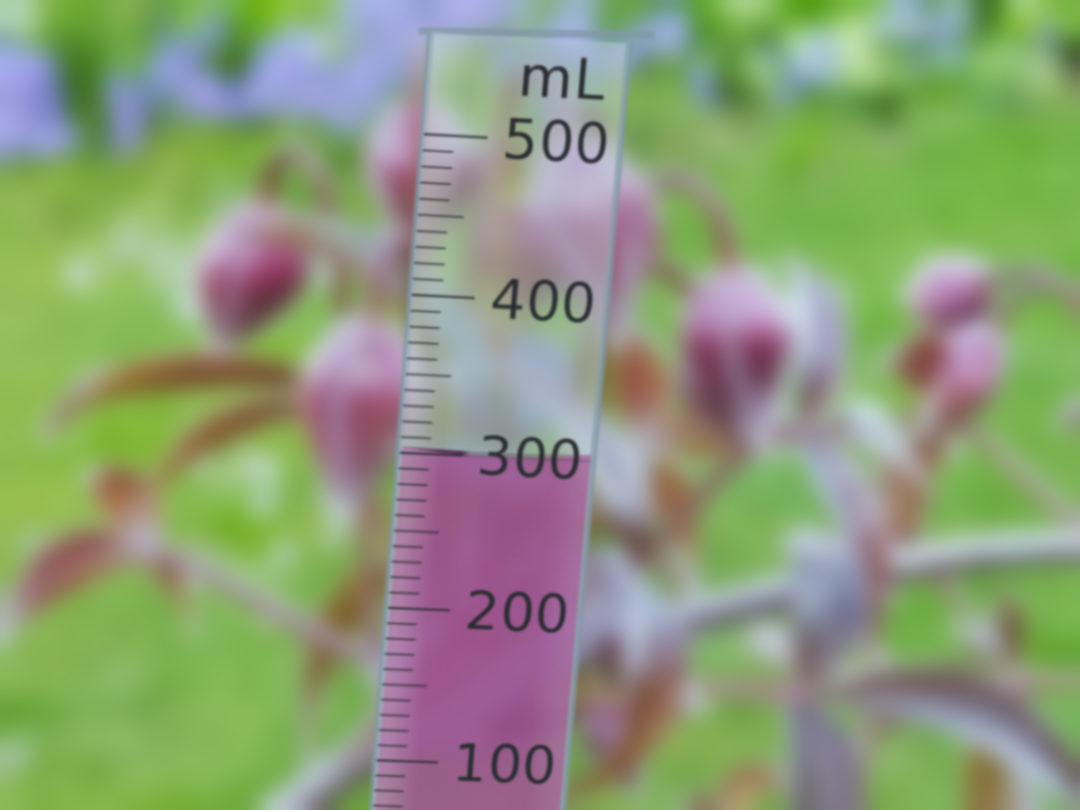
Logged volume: 300 mL
